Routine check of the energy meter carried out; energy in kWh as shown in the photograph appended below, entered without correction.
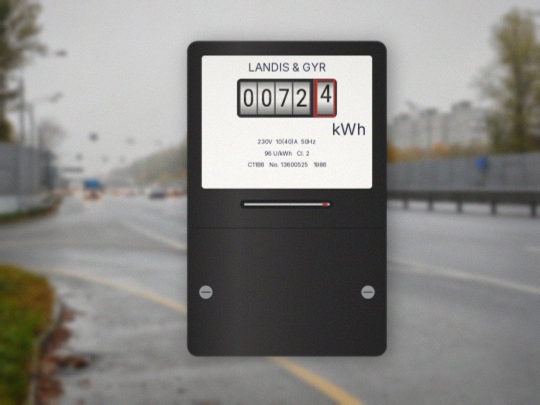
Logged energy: 72.4 kWh
